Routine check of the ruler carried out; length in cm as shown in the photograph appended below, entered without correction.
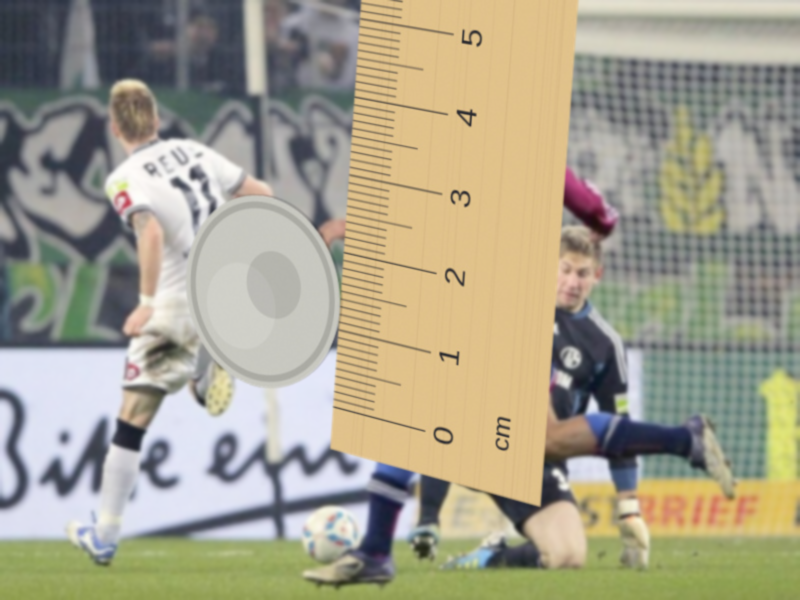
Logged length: 2.5 cm
